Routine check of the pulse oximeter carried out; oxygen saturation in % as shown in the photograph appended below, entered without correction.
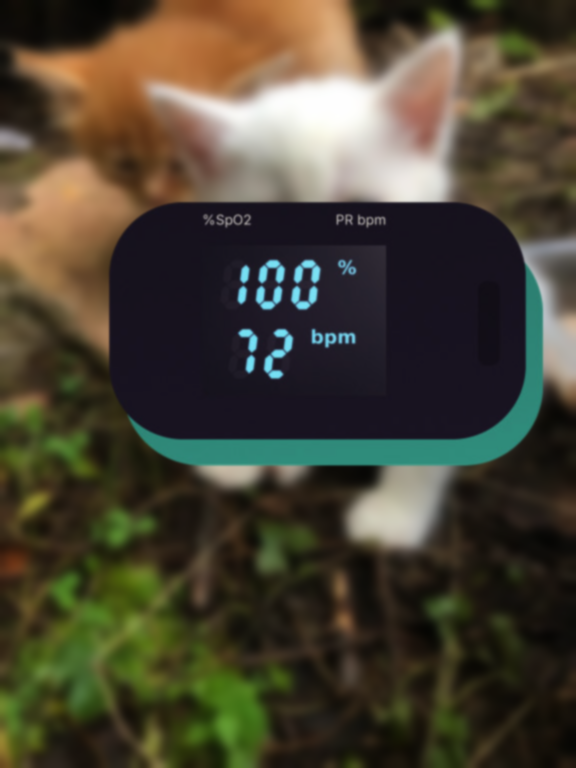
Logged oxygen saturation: 100 %
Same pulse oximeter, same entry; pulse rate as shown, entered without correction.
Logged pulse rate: 72 bpm
